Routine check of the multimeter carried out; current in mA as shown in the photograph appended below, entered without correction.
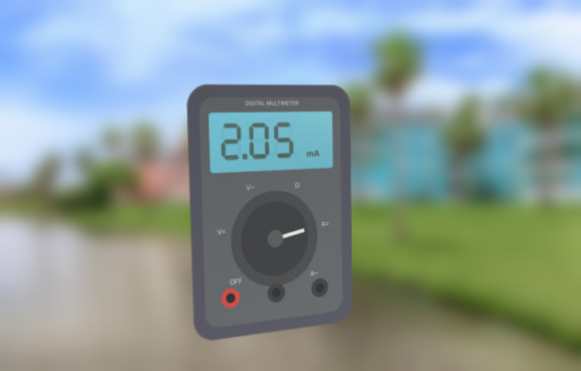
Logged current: 2.05 mA
